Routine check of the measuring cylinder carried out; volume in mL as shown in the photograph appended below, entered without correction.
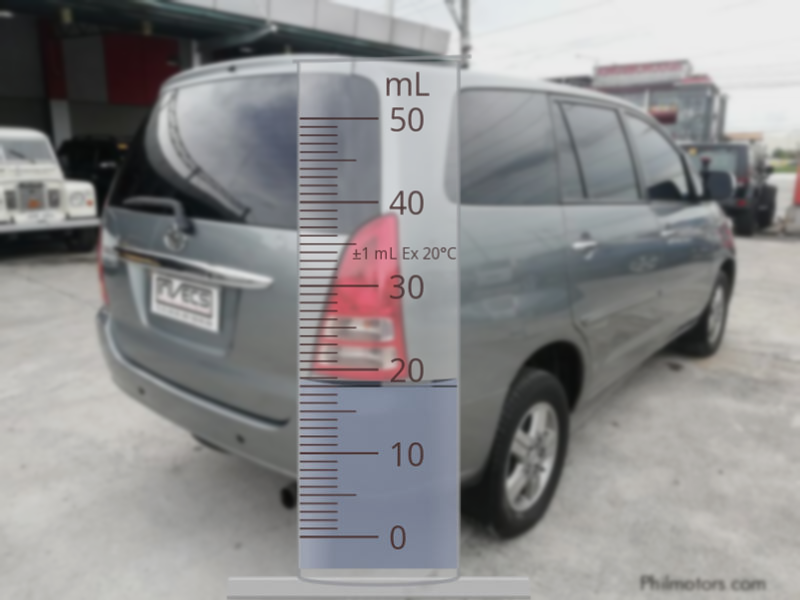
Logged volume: 18 mL
